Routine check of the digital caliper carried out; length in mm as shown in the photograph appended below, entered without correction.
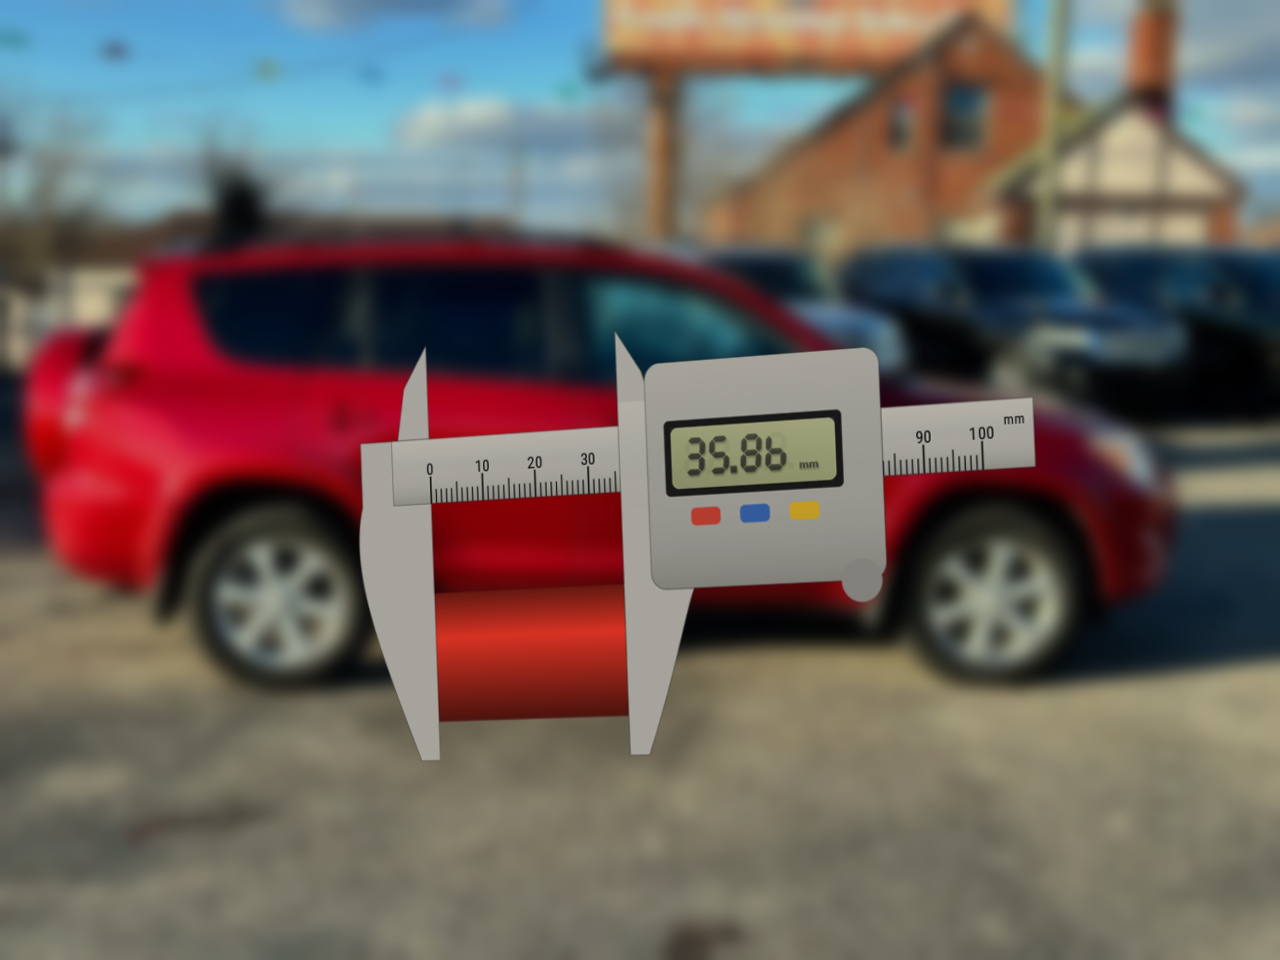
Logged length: 35.86 mm
